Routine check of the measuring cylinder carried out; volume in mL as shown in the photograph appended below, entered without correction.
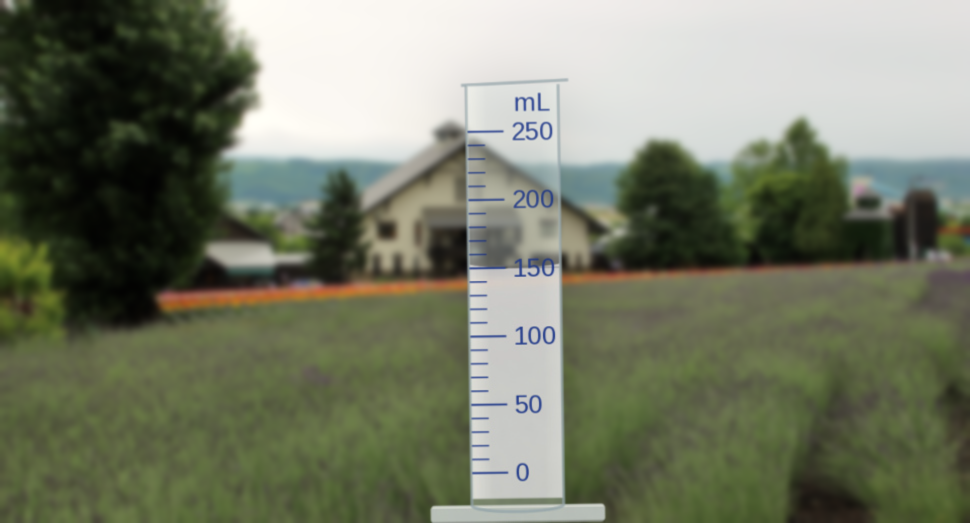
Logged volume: 150 mL
